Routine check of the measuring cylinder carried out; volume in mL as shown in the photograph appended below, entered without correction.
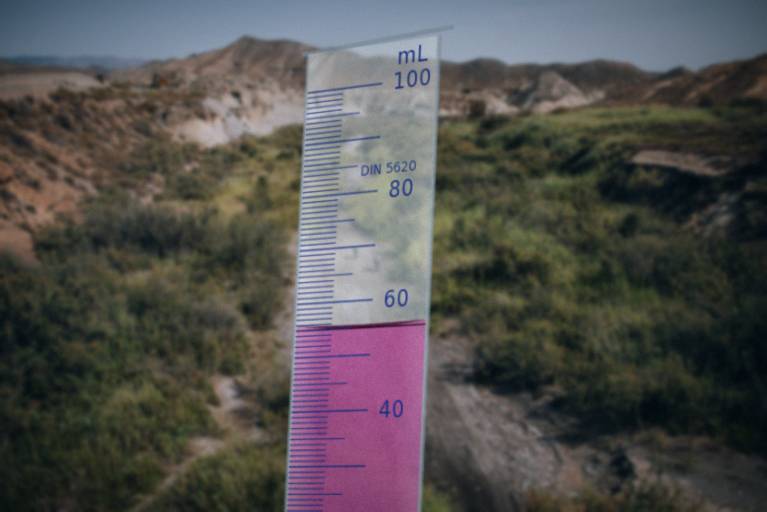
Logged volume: 55 mL
